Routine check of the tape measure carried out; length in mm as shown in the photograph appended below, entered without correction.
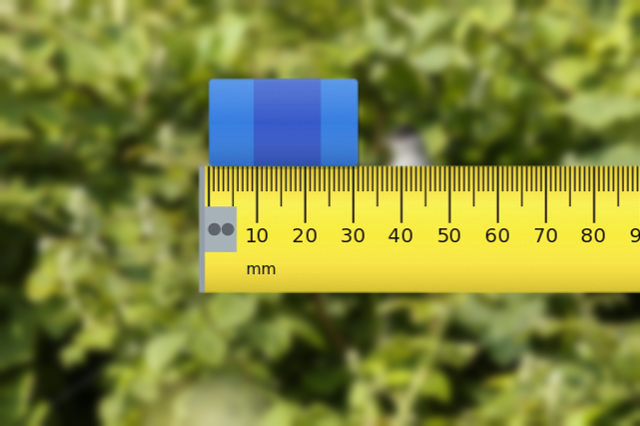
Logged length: 31 mm
